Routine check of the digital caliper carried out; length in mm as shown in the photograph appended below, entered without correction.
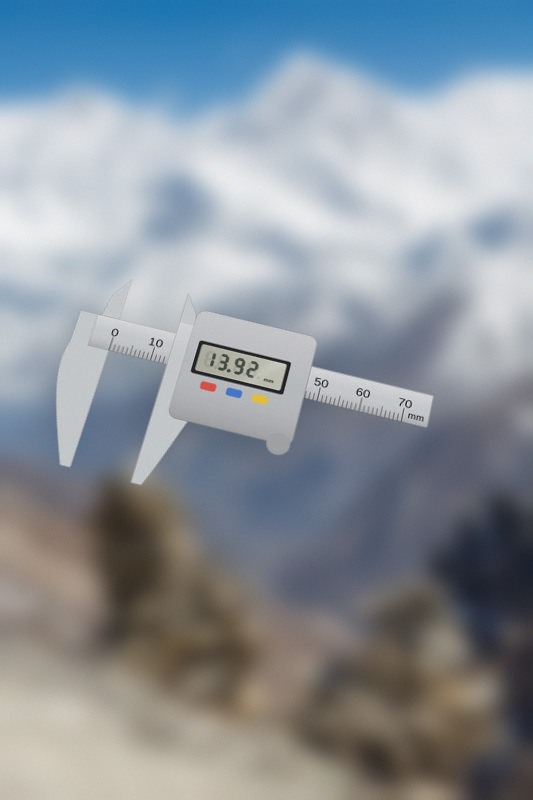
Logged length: 13.92 mm
